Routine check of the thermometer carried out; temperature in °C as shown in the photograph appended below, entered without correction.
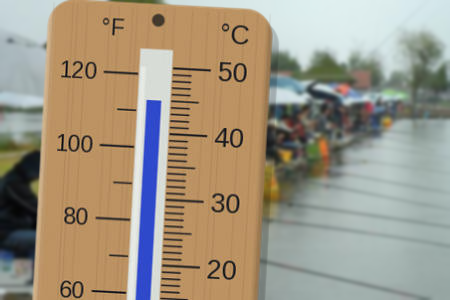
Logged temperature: 45 °C
